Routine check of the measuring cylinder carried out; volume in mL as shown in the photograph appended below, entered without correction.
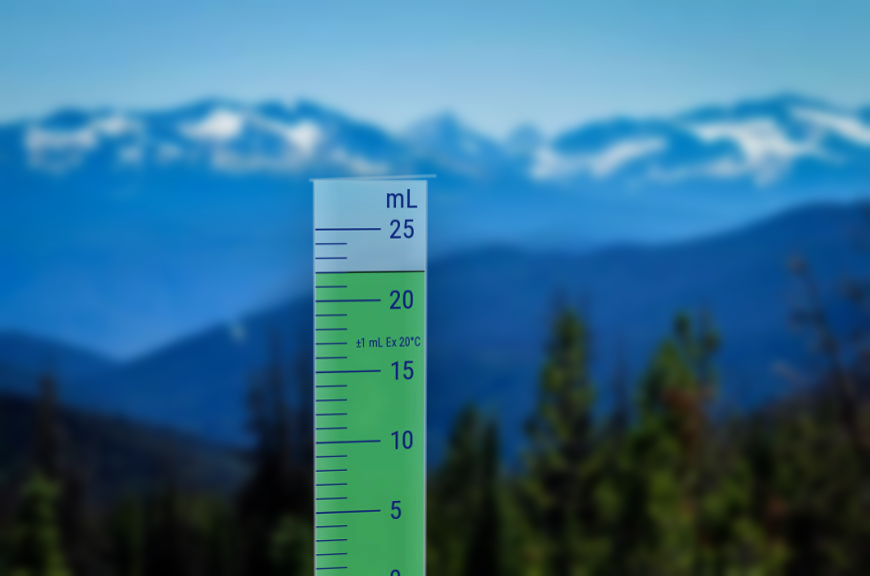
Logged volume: 22 mL
